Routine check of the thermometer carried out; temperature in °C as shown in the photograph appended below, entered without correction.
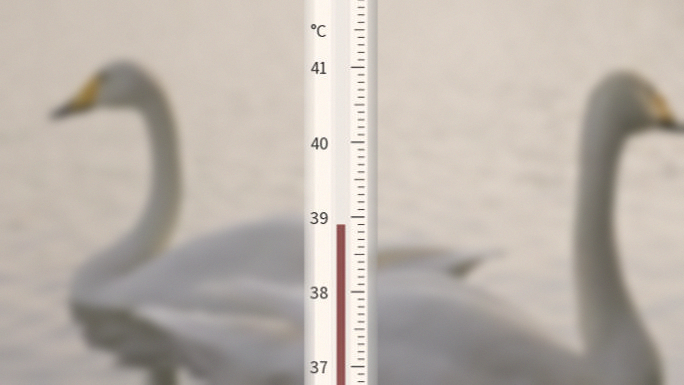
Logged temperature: 38.9 °C
